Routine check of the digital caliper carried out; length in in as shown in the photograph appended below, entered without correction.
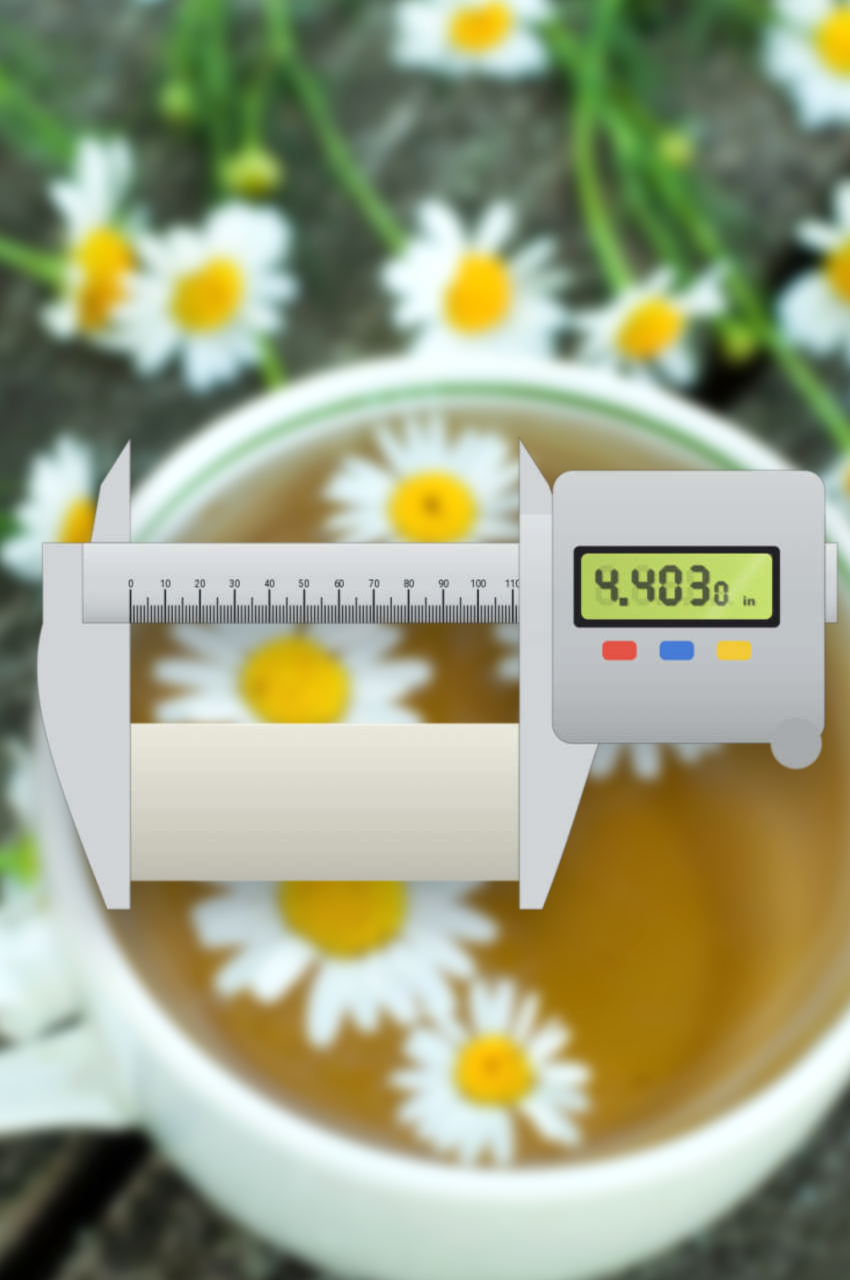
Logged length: 4.4030 in
